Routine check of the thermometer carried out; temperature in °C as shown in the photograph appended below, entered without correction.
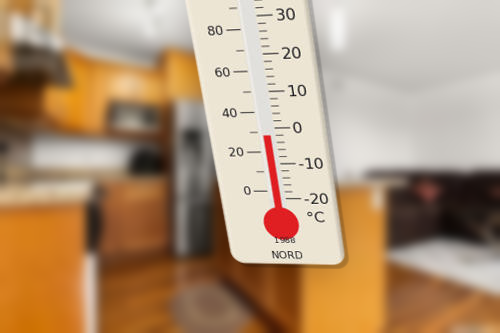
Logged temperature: -2 °C
